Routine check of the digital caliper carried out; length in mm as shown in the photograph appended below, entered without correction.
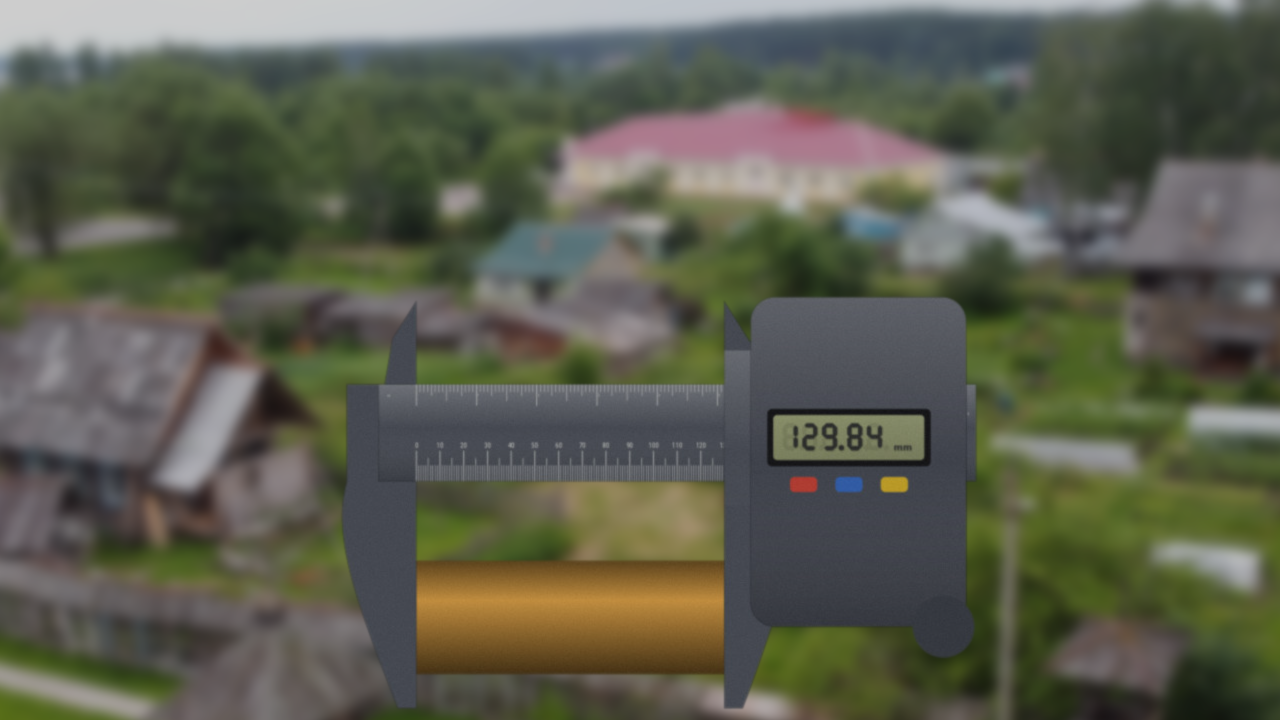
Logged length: 129.84 mm
